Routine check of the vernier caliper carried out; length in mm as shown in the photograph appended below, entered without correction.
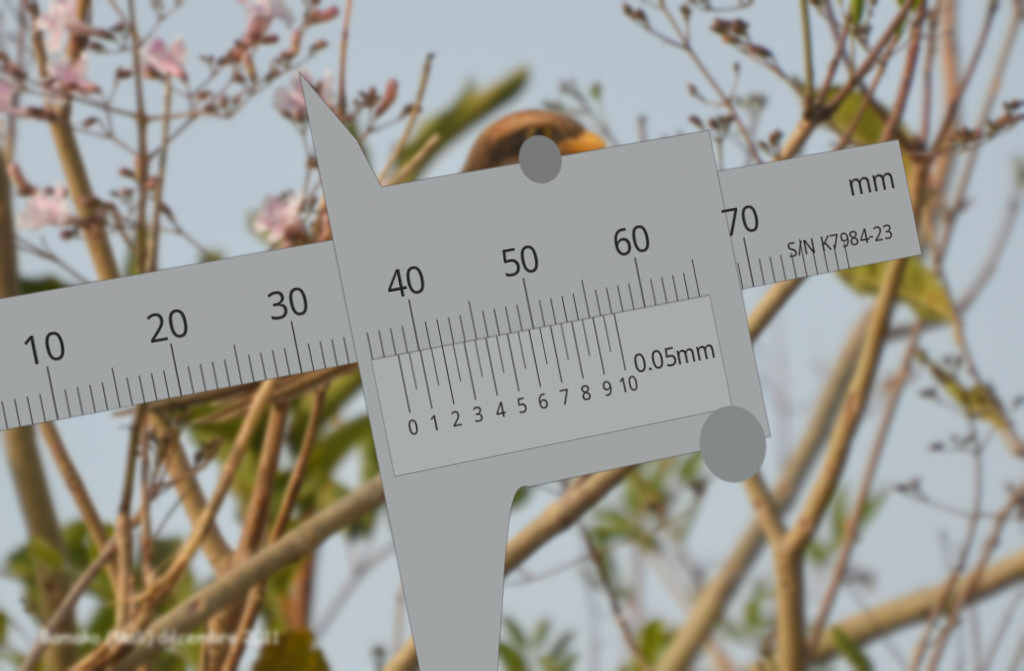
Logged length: 38.2 mm
